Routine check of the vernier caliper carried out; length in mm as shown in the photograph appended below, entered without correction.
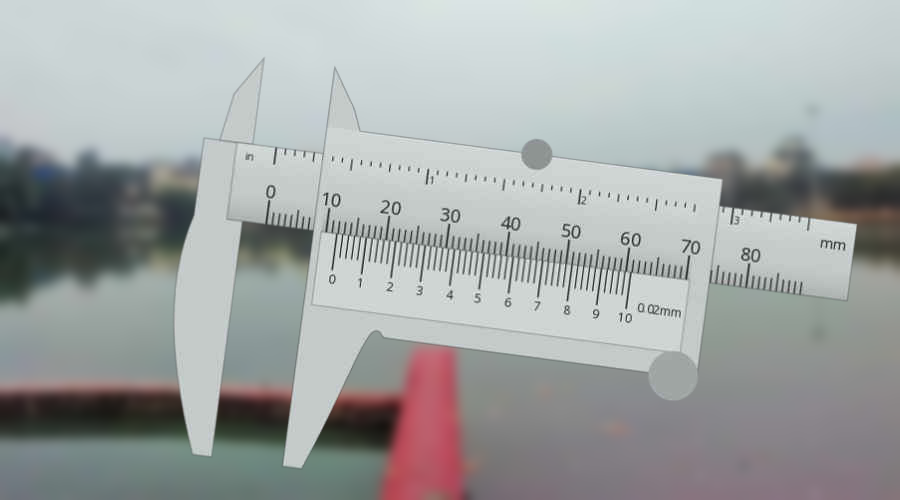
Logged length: 11.8 mm
